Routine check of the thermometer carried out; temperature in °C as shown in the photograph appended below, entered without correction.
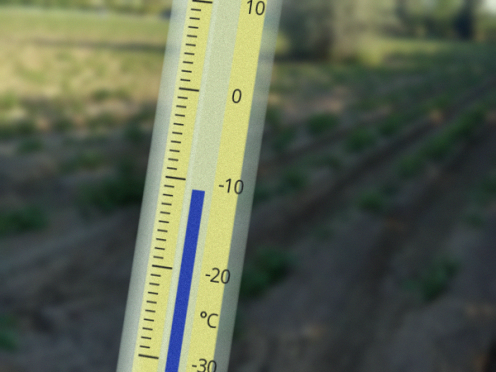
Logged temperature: -11 °C
